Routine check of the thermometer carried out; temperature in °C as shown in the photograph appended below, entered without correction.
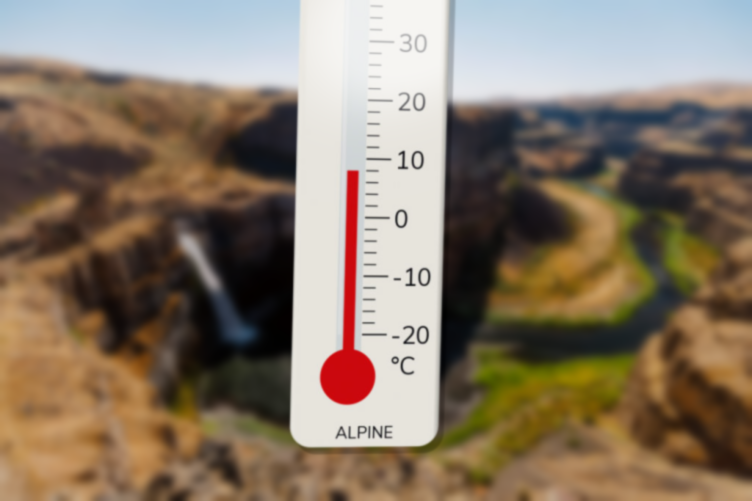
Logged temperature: 8 °C
